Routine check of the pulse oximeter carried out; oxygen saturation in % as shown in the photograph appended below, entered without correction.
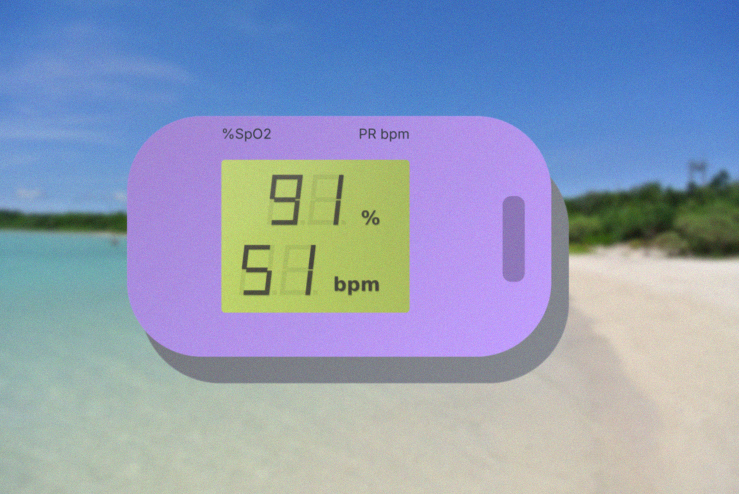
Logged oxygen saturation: 91 %
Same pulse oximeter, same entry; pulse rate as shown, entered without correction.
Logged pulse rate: 51 bpm
